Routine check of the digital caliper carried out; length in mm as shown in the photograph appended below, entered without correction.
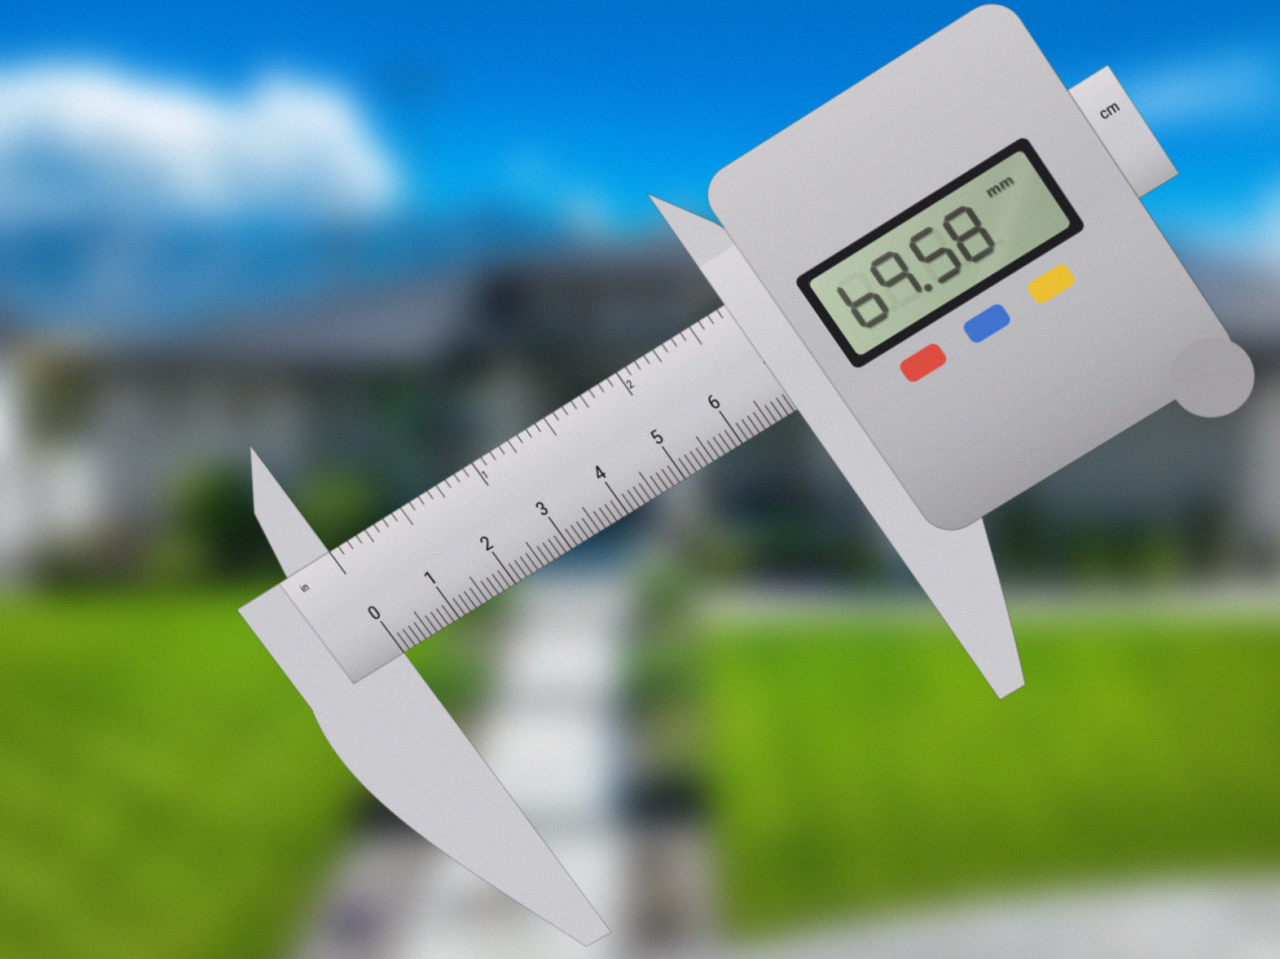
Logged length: 69.58 mm
